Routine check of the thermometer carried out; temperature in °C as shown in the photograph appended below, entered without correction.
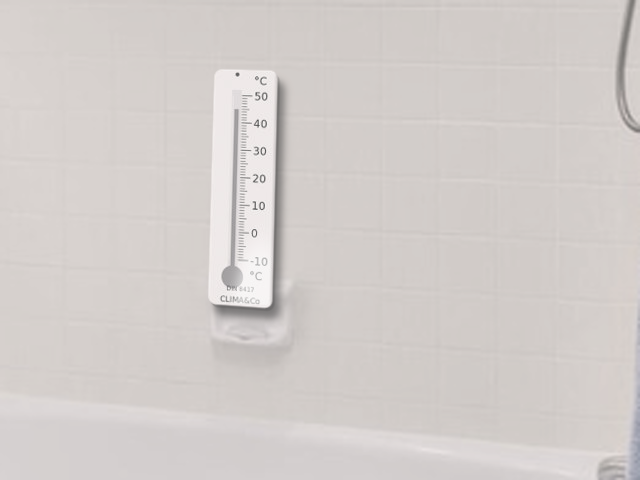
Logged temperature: 45 °C
